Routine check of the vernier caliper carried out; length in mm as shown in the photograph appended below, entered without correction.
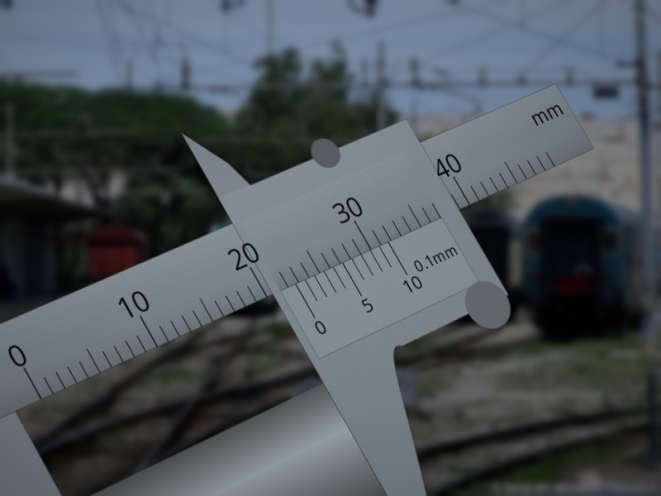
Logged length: 22.7 mm
